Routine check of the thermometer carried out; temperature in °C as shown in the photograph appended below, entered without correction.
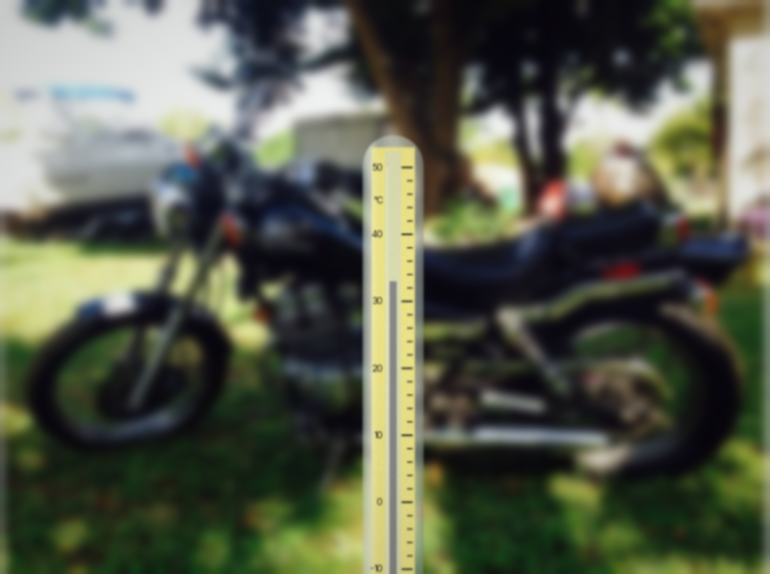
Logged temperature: 33 °C
